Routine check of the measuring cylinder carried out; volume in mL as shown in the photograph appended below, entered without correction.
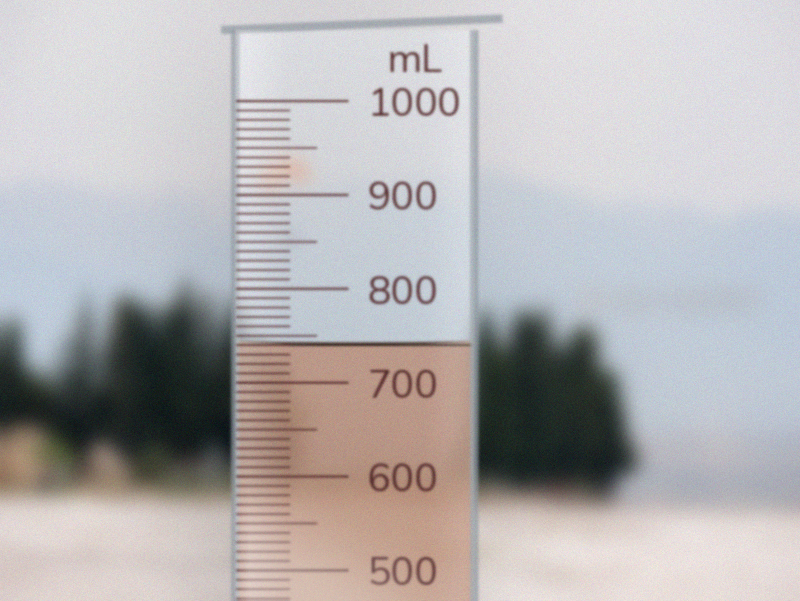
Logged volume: 740 mL
